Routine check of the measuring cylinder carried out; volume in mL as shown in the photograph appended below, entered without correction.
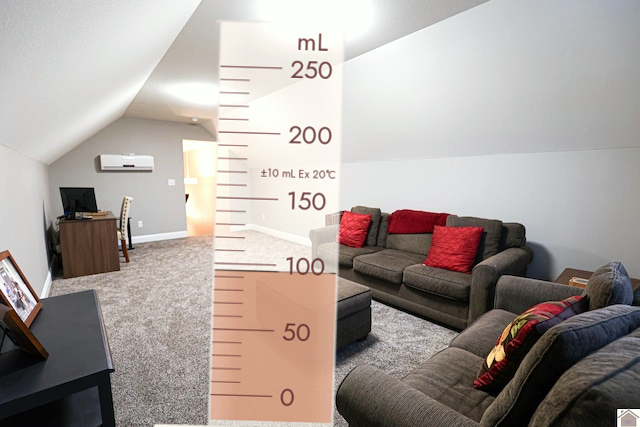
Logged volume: 95 mL
